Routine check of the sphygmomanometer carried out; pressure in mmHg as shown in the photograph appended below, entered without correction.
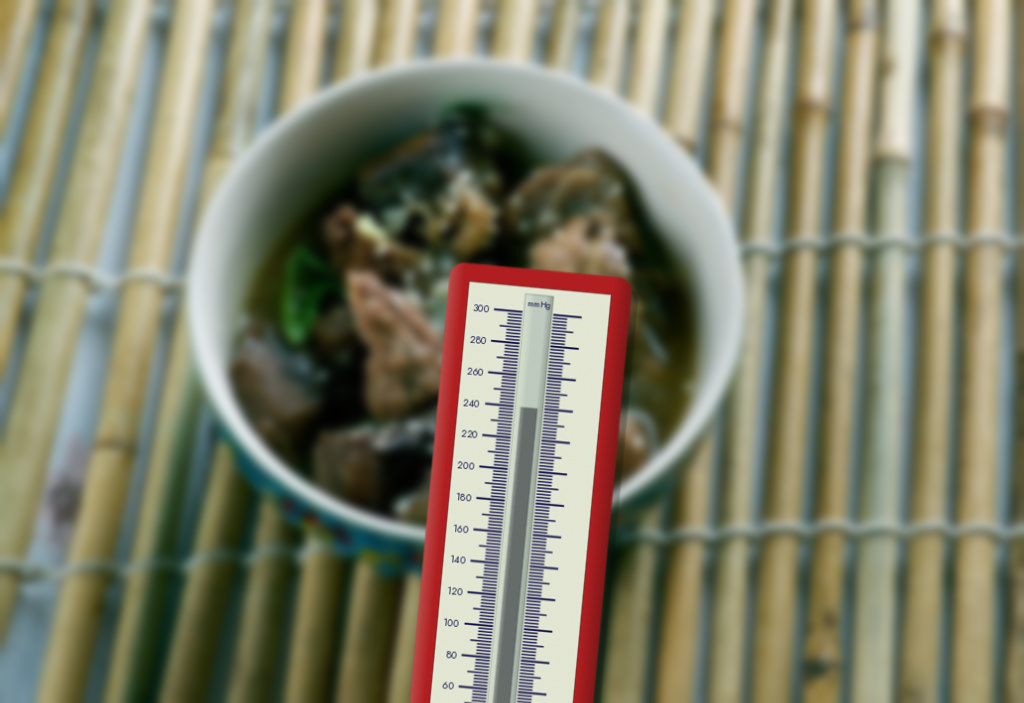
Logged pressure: 240 mmHg
